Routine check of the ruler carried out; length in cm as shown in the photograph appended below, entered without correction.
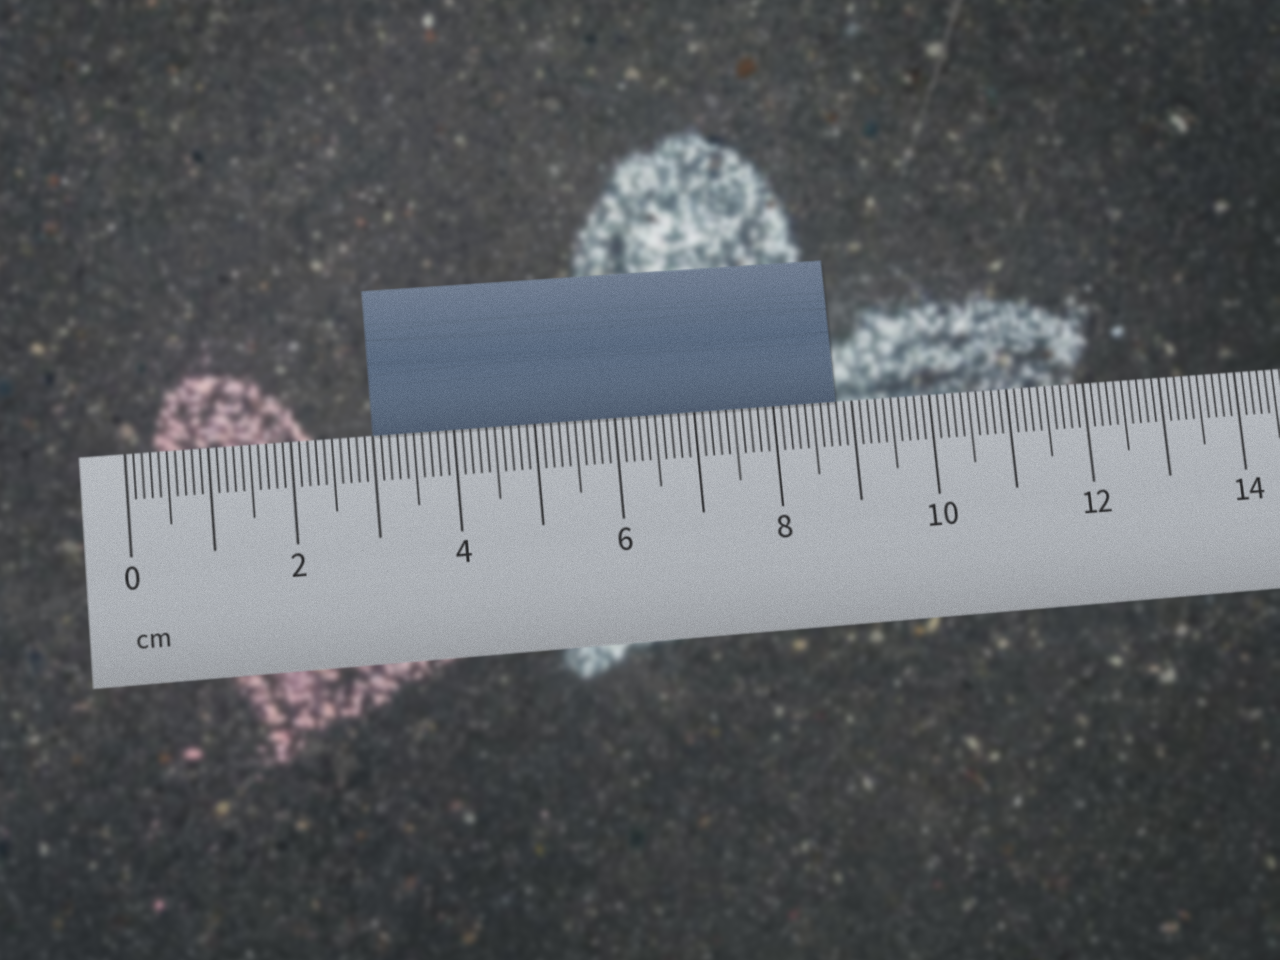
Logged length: 5.8 cm
